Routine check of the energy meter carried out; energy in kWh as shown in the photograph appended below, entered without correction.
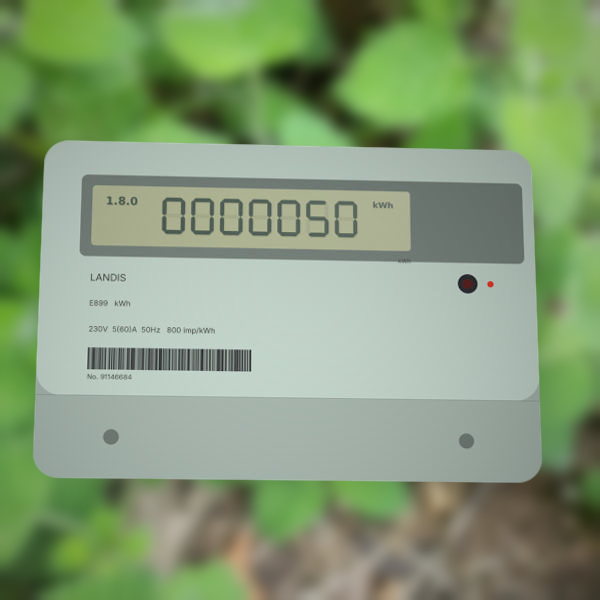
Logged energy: 50 kWh
